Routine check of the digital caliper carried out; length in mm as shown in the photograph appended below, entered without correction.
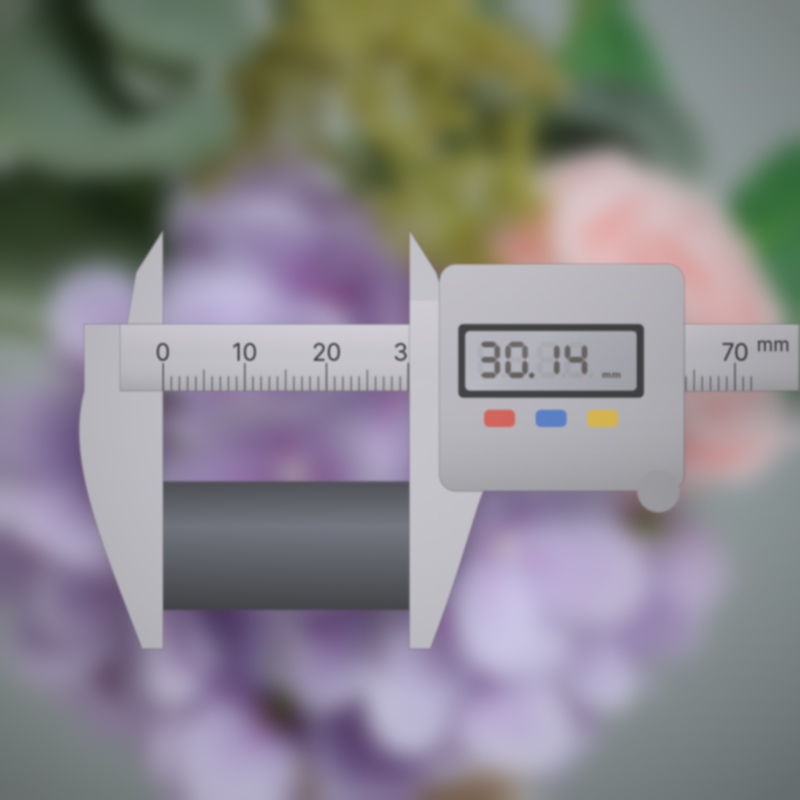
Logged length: 30.14 mm
